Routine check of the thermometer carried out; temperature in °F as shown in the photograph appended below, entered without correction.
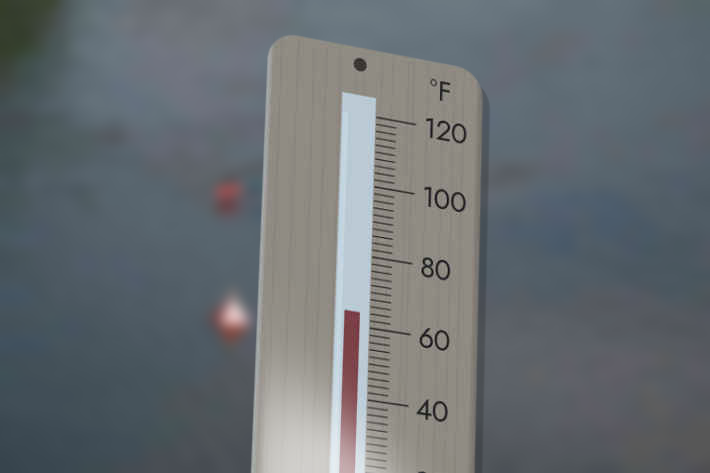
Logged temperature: 64 °F
